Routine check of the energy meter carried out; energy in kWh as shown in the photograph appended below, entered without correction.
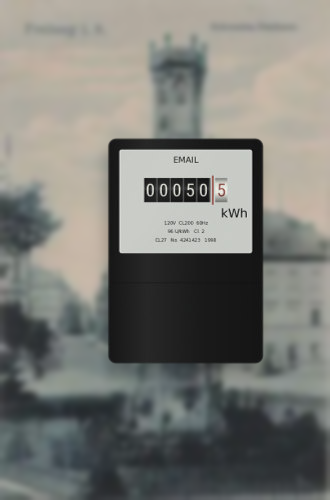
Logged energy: 50.5 kWh
